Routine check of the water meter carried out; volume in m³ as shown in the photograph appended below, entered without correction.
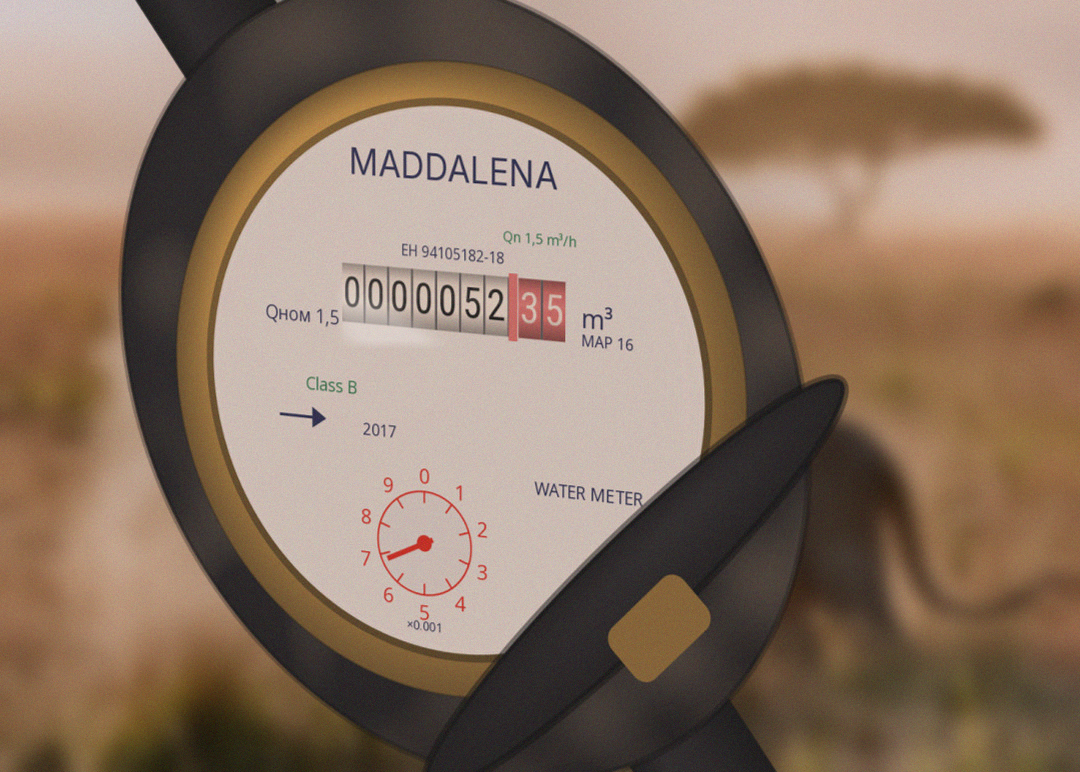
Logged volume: 52.356 m³
